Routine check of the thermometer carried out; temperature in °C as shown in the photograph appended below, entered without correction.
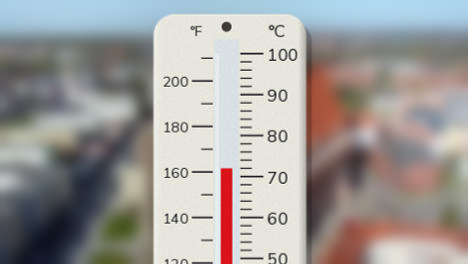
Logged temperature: 72 °C
